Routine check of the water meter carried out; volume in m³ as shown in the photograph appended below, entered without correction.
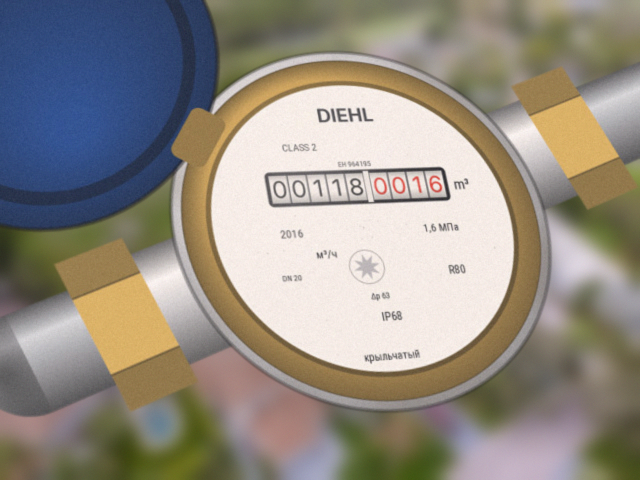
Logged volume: 118.0016 m³
